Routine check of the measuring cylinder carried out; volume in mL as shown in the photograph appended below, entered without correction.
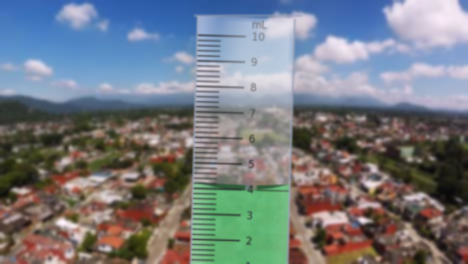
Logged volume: 4 mL
